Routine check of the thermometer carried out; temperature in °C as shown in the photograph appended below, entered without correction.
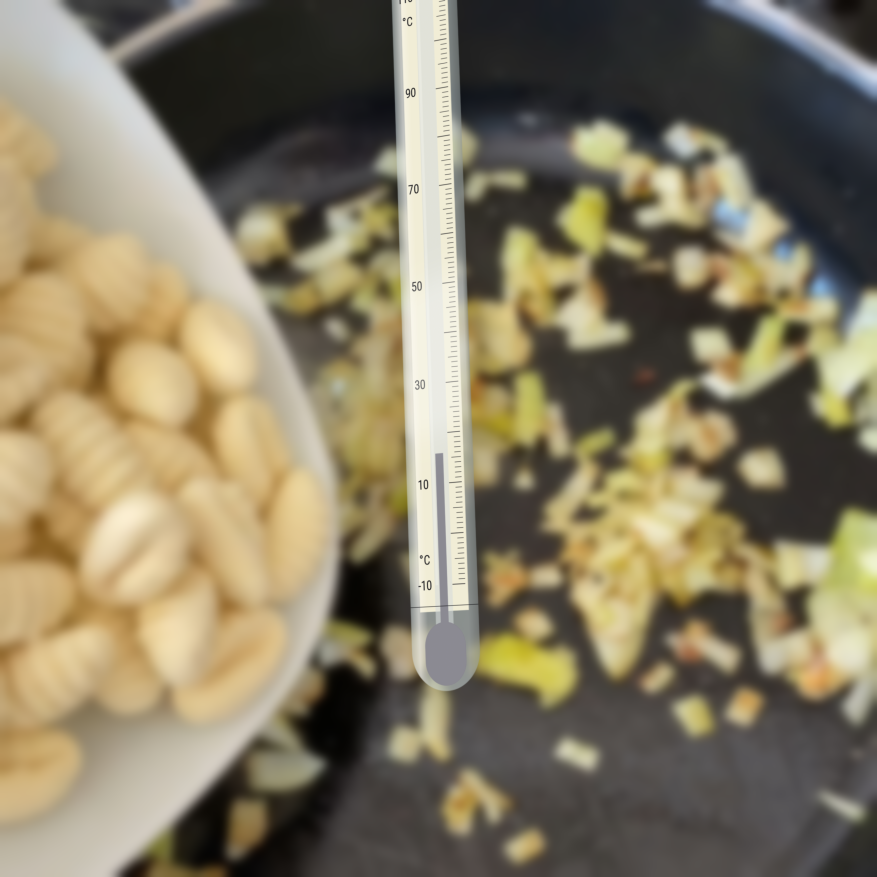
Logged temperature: 16 °C
